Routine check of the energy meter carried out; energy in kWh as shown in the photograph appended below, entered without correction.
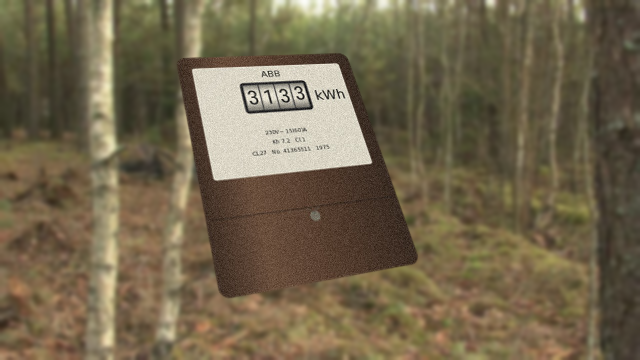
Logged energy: 3133 kWh
